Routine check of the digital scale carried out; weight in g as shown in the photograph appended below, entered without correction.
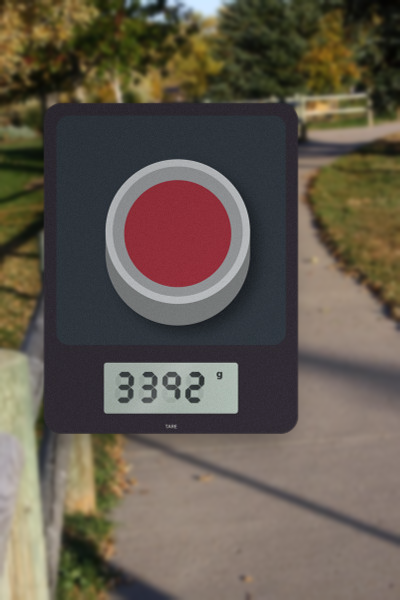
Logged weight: 3392 g
